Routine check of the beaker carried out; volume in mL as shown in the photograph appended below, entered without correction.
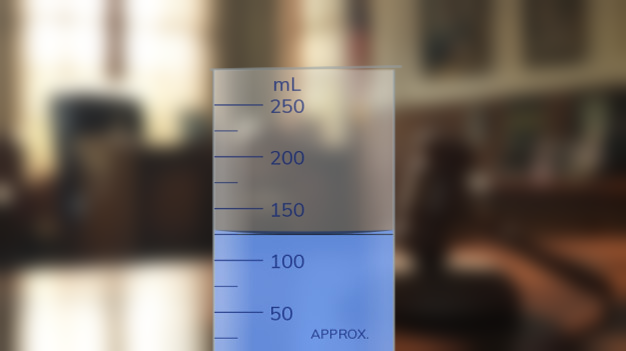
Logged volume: 125 mL
